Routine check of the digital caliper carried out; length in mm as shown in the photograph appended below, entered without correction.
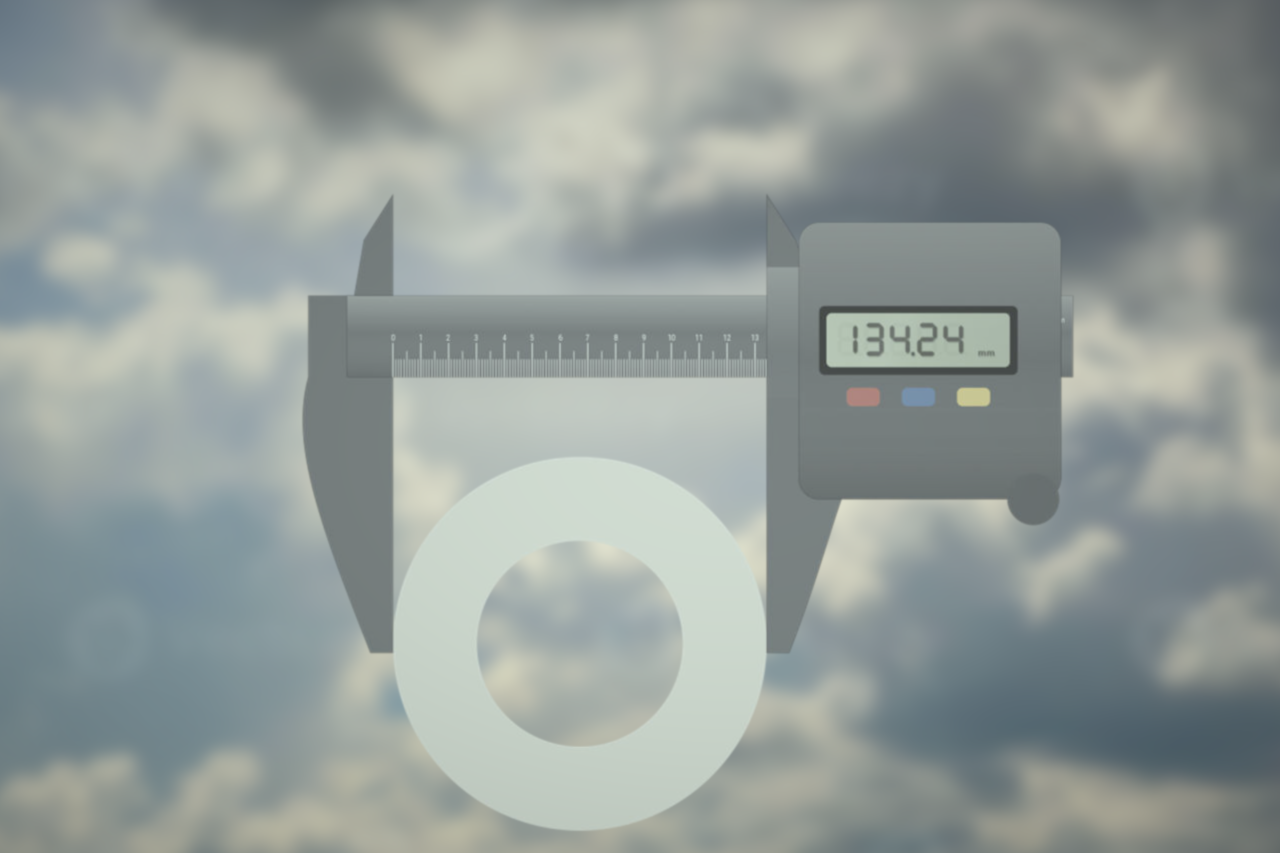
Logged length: 134.24 mm
